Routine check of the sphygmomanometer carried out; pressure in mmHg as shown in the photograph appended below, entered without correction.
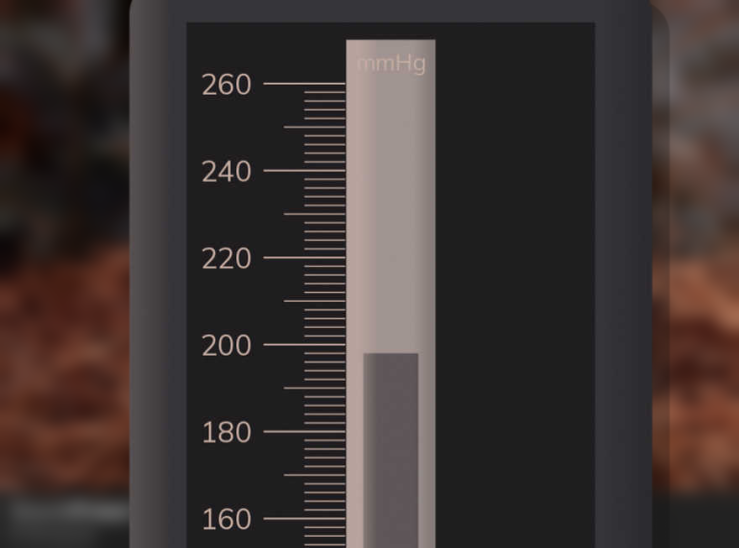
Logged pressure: 198 mmHg
